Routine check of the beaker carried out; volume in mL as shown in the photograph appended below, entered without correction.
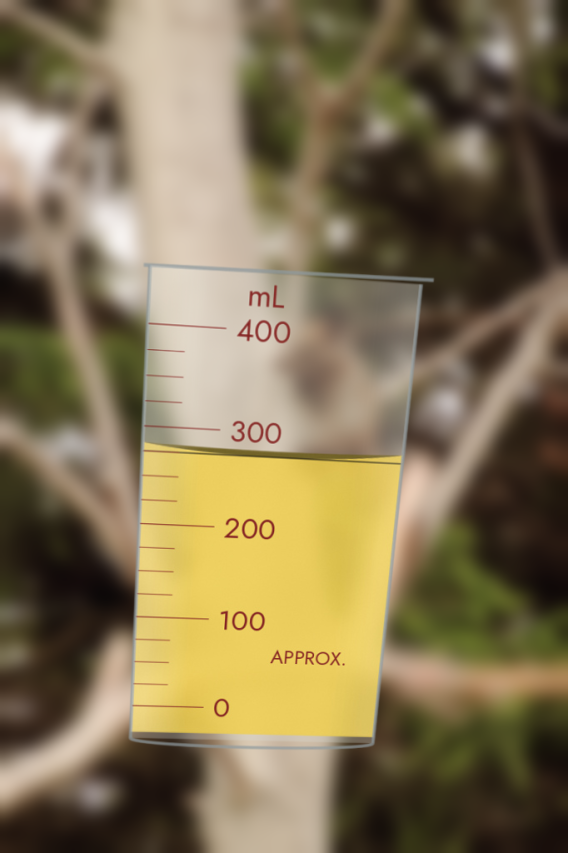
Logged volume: 275 mL
